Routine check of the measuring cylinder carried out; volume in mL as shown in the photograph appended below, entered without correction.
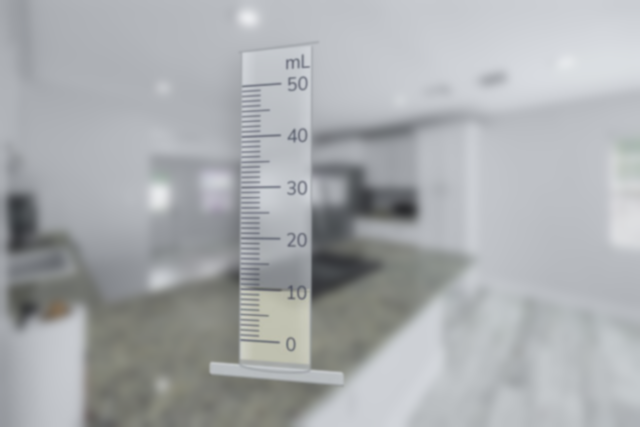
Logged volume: 10 mL
